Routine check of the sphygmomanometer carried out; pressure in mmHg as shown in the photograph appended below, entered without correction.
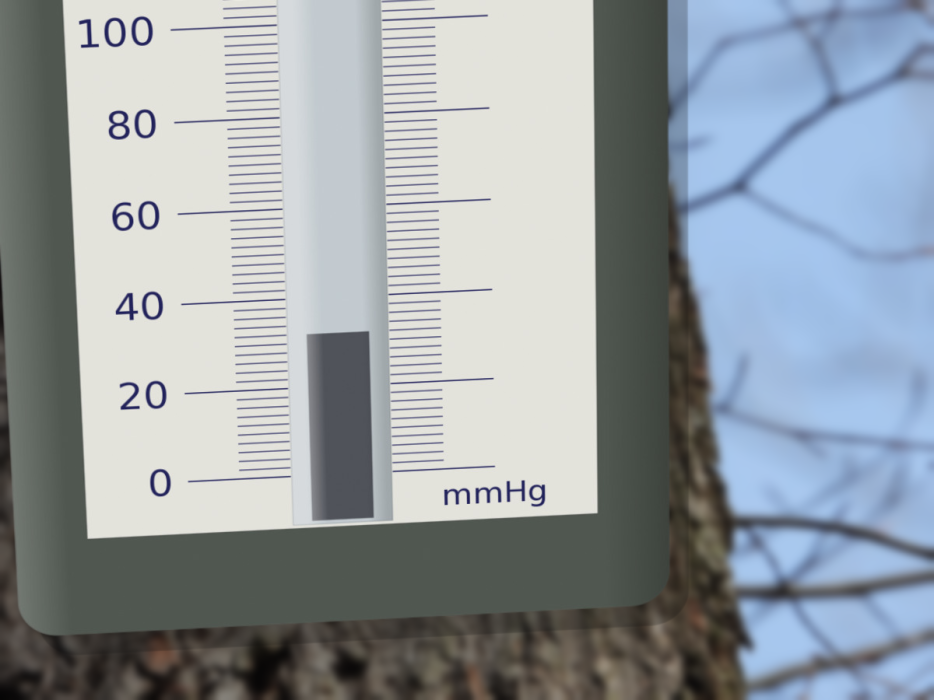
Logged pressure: 32 mmHg
